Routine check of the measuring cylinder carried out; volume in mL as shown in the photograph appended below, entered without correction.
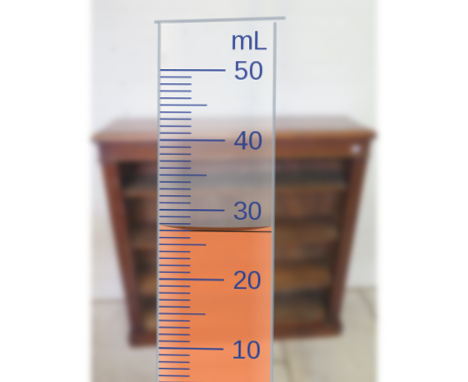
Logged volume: 27 mL
